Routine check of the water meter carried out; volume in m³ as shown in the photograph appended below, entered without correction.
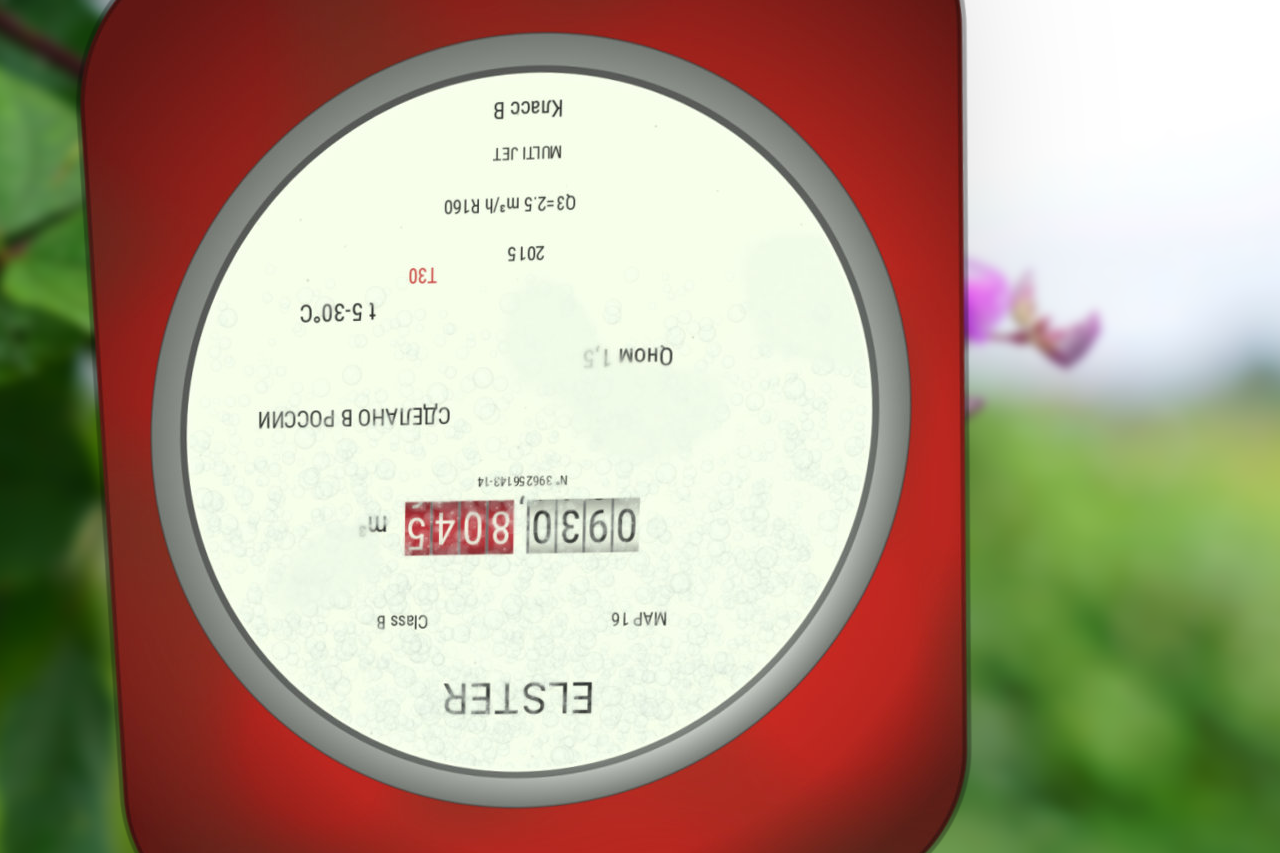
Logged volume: 930.8045 m³
